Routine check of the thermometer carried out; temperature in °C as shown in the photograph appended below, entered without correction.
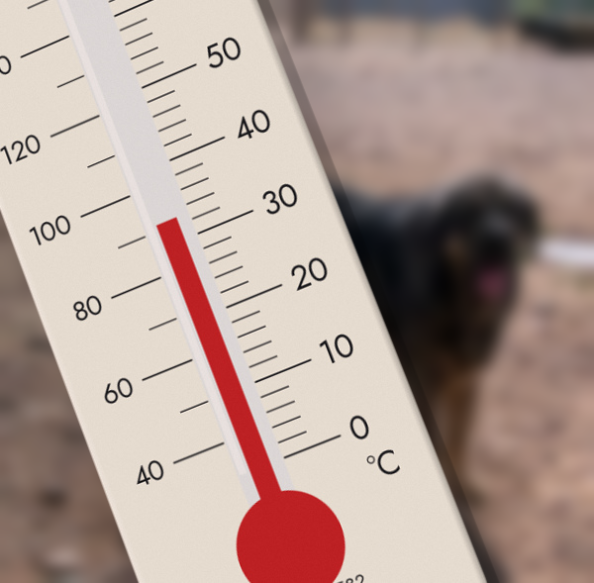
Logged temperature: 33 °C
